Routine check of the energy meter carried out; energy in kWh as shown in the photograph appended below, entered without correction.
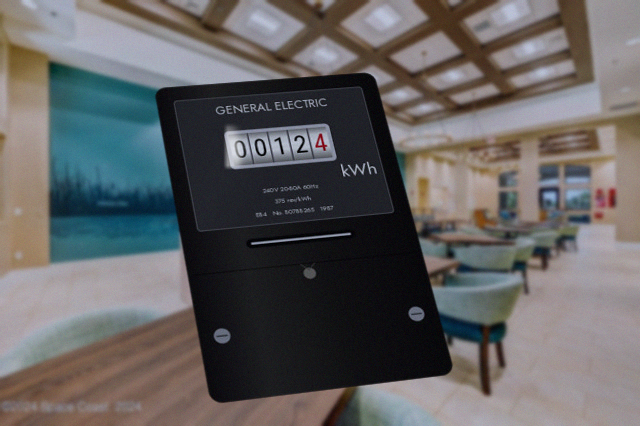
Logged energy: 12.4 kWh
